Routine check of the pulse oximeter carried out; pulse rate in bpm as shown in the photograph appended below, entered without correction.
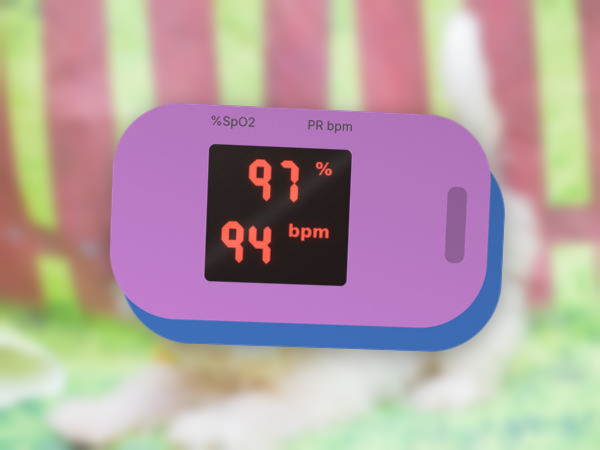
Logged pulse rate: 94 bpm
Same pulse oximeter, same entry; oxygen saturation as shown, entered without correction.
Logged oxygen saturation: 97 %
